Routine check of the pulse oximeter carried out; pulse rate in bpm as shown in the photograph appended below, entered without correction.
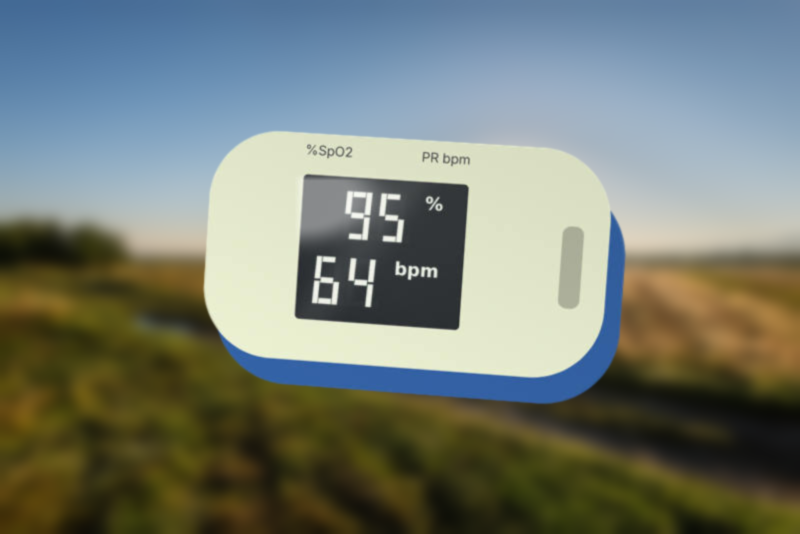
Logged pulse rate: 64 bpm
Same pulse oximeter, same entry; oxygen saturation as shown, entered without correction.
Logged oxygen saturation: 95 %
